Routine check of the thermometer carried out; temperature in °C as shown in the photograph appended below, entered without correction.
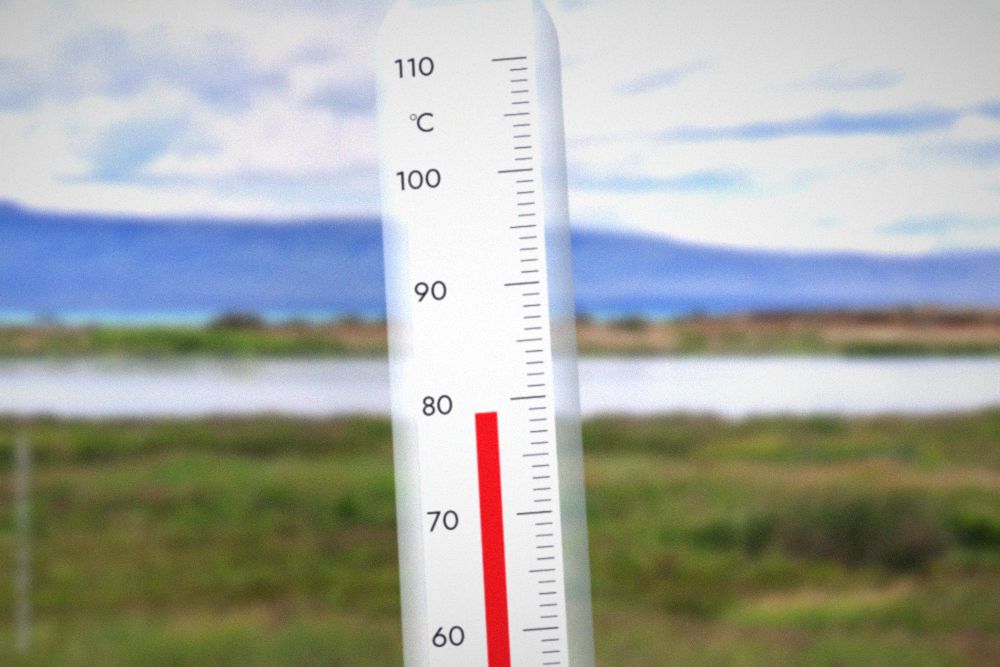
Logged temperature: 79 °C
